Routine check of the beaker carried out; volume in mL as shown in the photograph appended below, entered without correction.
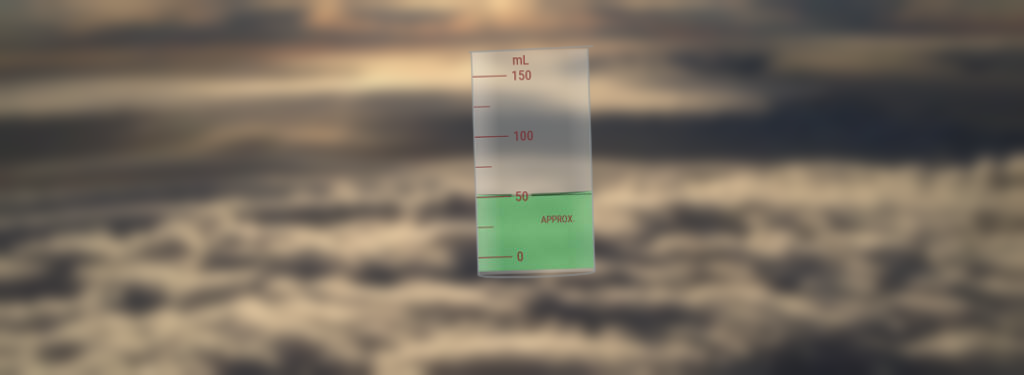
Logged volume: 50 mL
